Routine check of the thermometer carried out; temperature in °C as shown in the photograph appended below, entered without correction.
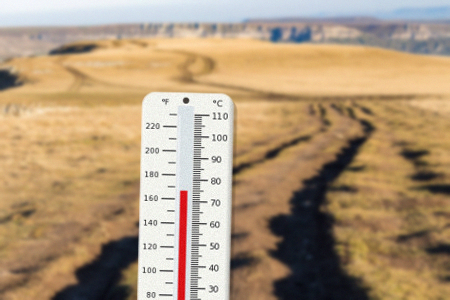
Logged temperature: 75 °C
